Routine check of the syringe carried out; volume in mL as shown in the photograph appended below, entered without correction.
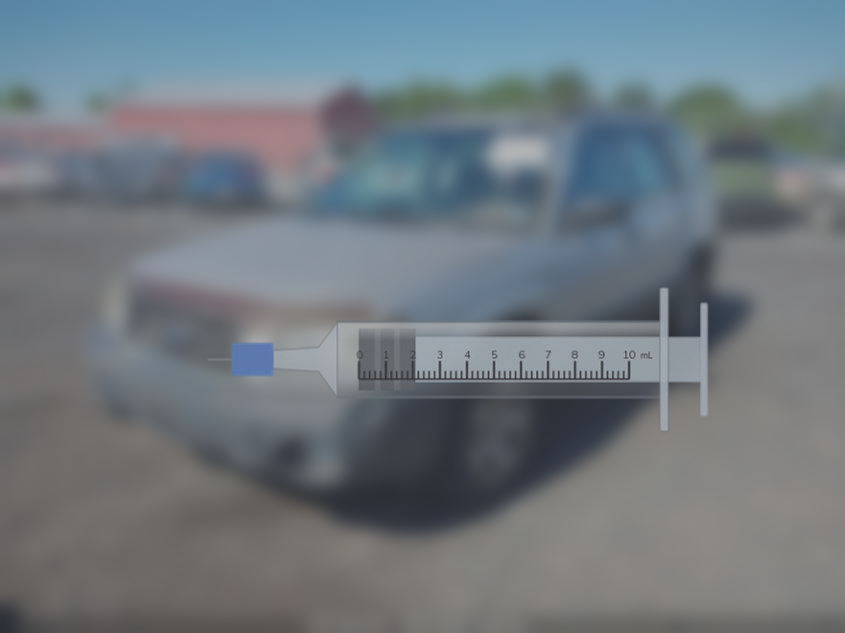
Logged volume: 0 mL
